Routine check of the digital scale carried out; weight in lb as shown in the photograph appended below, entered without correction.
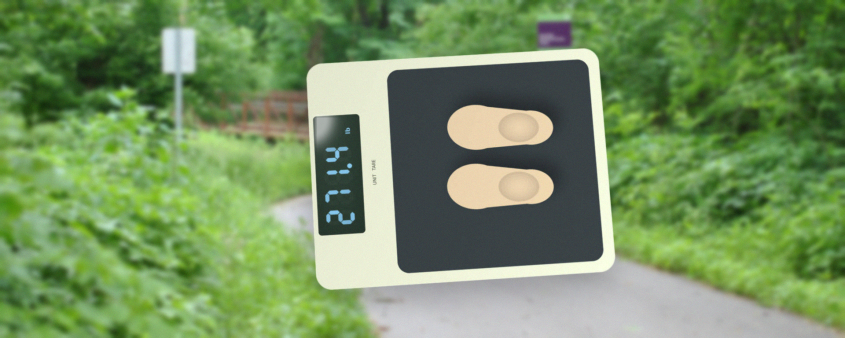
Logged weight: 271.4 lb
